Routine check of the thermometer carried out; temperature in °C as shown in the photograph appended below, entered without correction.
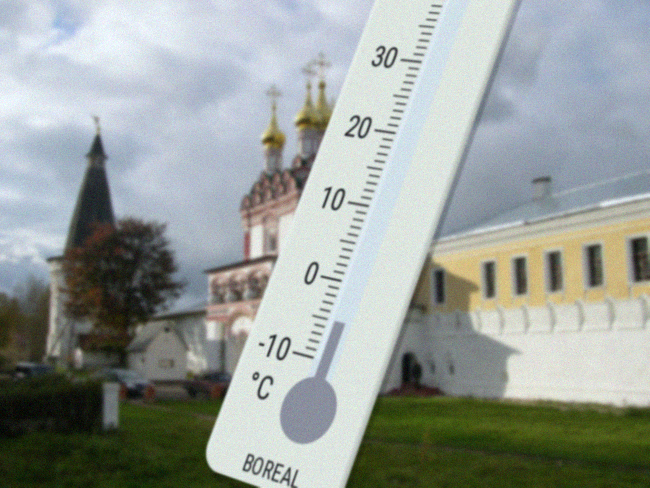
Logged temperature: -5 °C
